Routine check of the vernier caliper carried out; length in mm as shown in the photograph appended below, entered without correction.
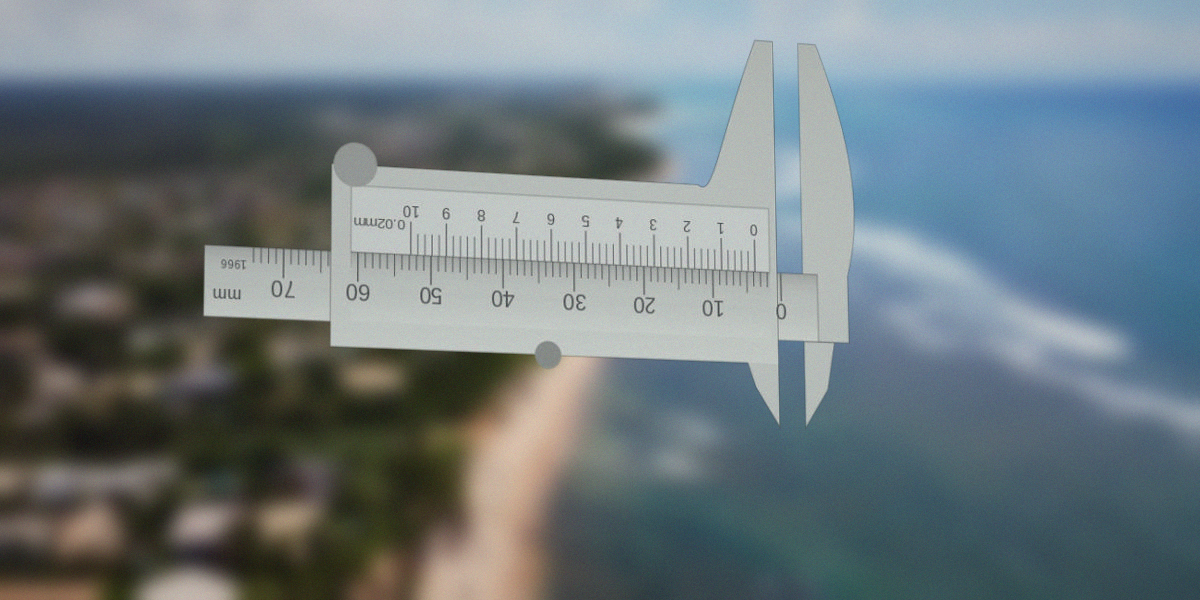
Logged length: 3.8 mm
